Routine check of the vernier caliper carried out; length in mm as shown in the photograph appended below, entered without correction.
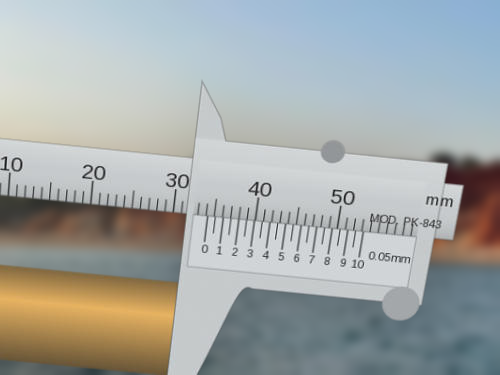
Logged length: 34.2 mm
